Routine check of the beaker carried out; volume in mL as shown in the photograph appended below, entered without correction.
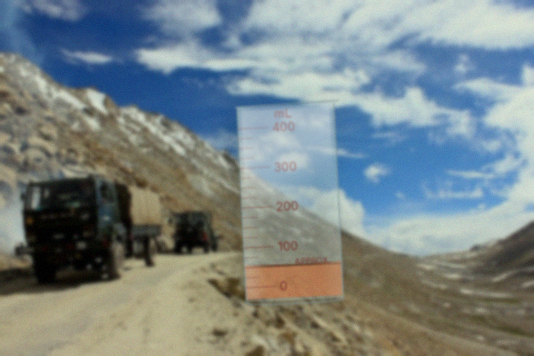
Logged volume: 50 mL
